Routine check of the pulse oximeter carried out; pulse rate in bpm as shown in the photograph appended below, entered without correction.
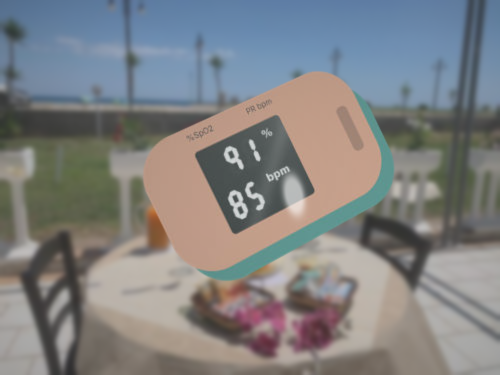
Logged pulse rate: 85 bpm
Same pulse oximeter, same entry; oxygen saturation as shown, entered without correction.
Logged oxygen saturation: 91 %
